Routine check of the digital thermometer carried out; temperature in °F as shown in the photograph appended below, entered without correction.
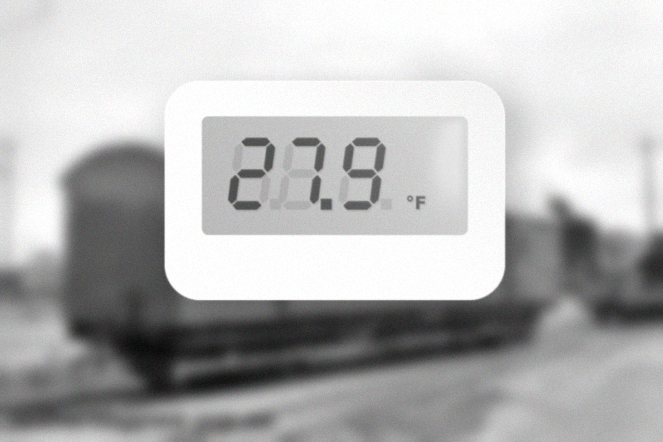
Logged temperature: 27.9 °F
